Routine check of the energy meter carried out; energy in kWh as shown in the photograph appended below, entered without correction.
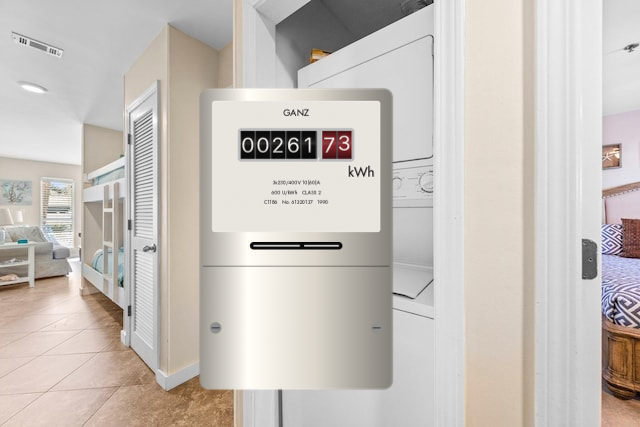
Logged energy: 261.73 kWh
